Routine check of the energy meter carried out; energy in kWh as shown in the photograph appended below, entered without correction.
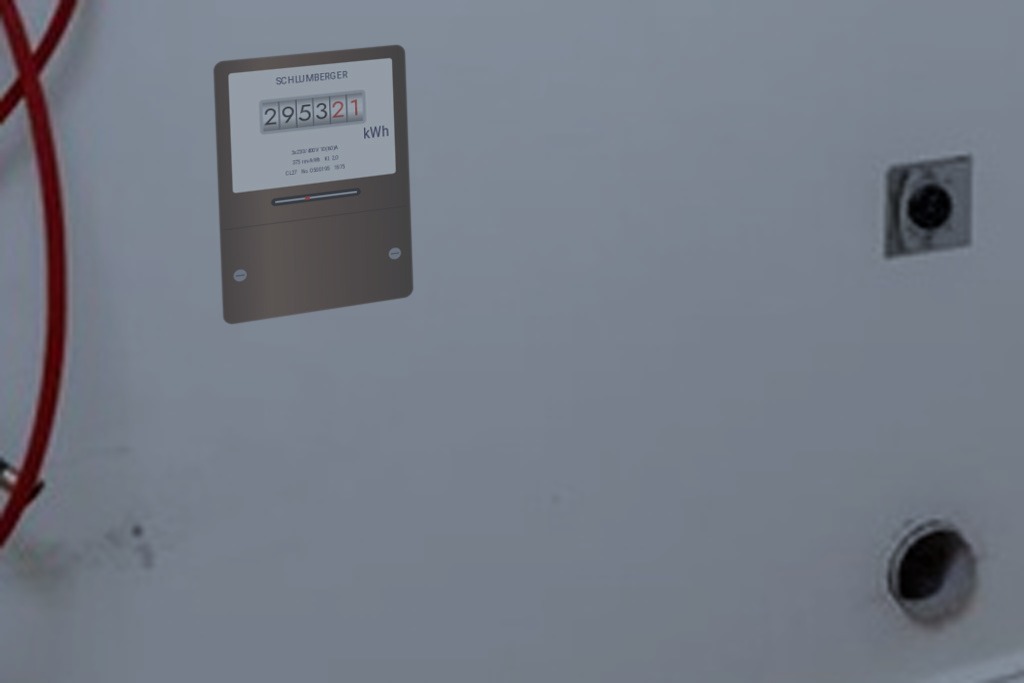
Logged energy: 2953.21 kWh
